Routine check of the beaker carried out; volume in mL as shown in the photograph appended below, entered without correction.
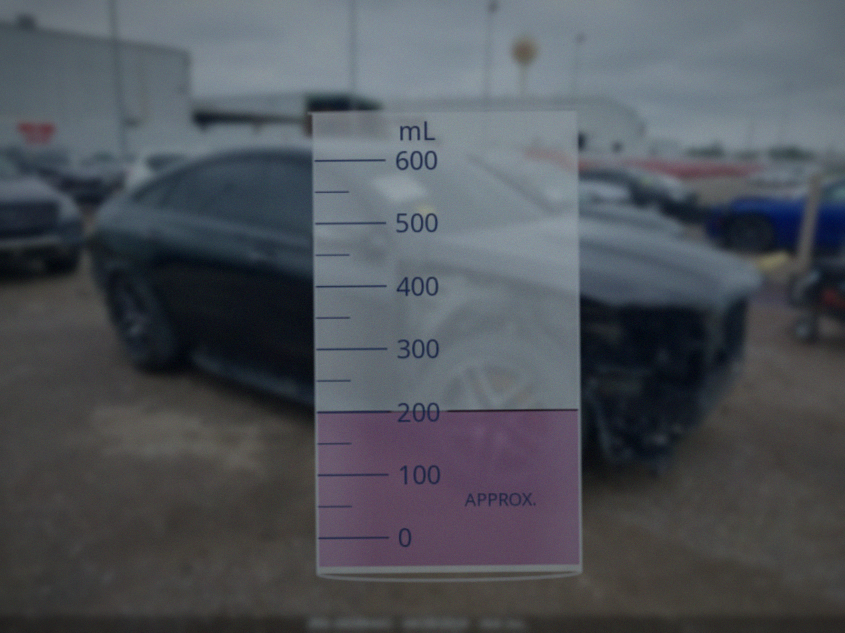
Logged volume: 200 mL
